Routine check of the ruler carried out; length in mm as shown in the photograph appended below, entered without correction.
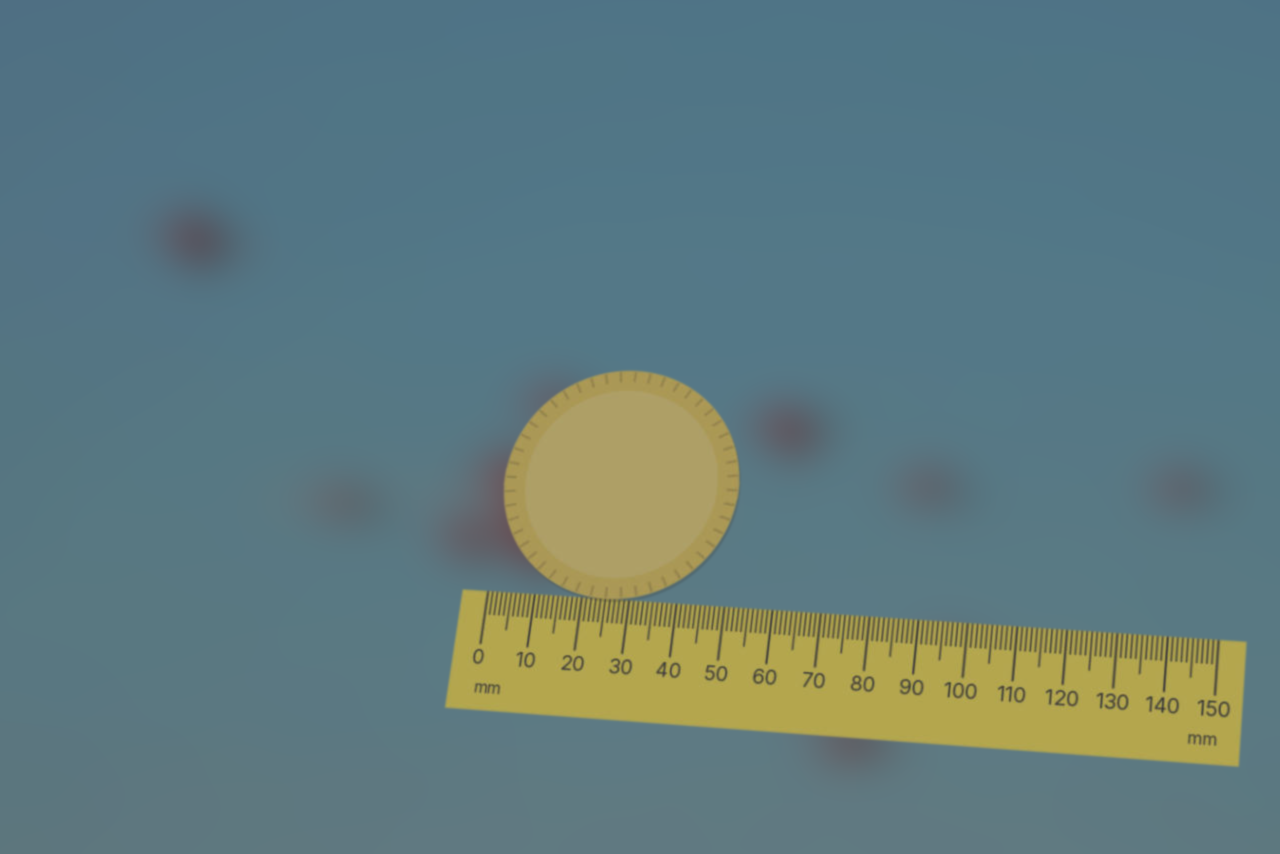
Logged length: 50 mm
